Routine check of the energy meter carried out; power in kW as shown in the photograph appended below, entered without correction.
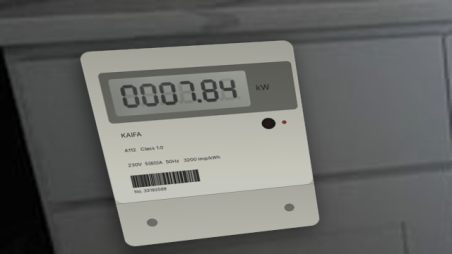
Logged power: 7.84 kW
